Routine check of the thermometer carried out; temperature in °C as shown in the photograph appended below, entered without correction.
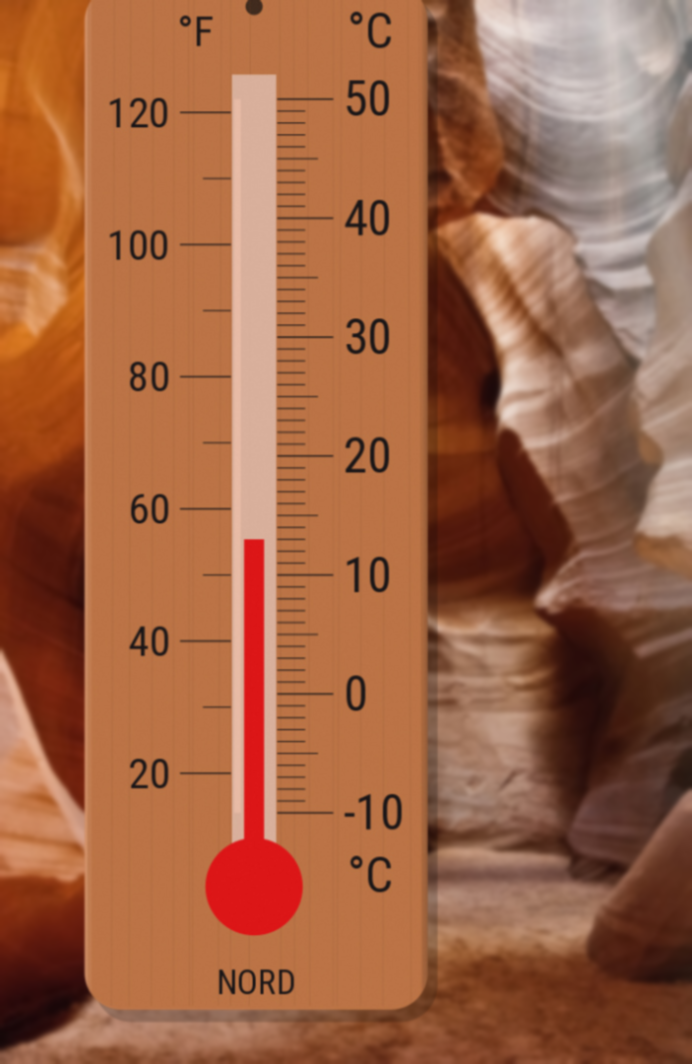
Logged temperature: 13 °C
